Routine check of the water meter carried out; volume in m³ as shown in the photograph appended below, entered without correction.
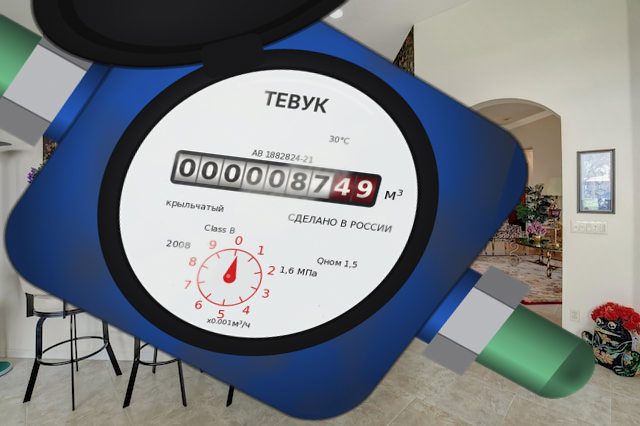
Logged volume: 87.490 m³
